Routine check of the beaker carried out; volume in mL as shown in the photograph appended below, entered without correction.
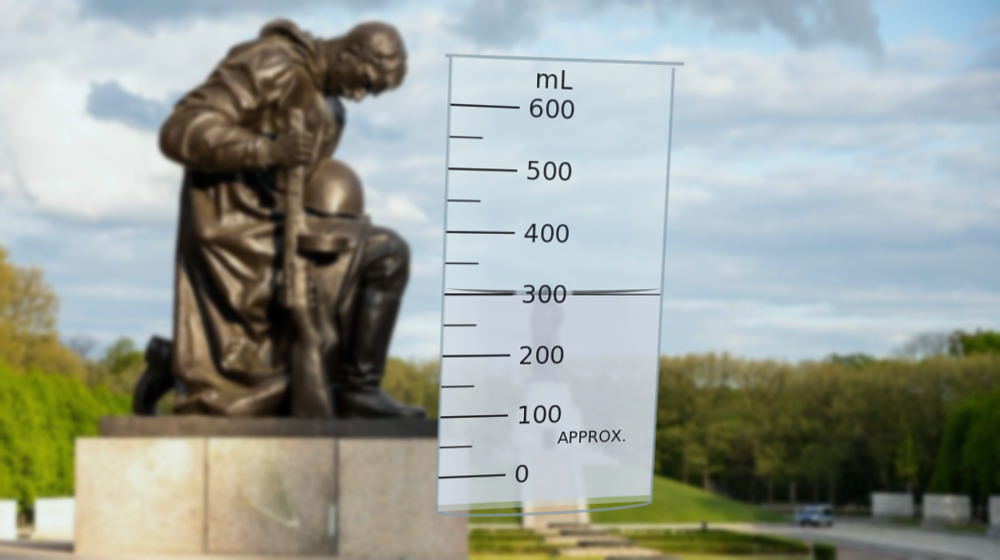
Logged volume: 300 mL
